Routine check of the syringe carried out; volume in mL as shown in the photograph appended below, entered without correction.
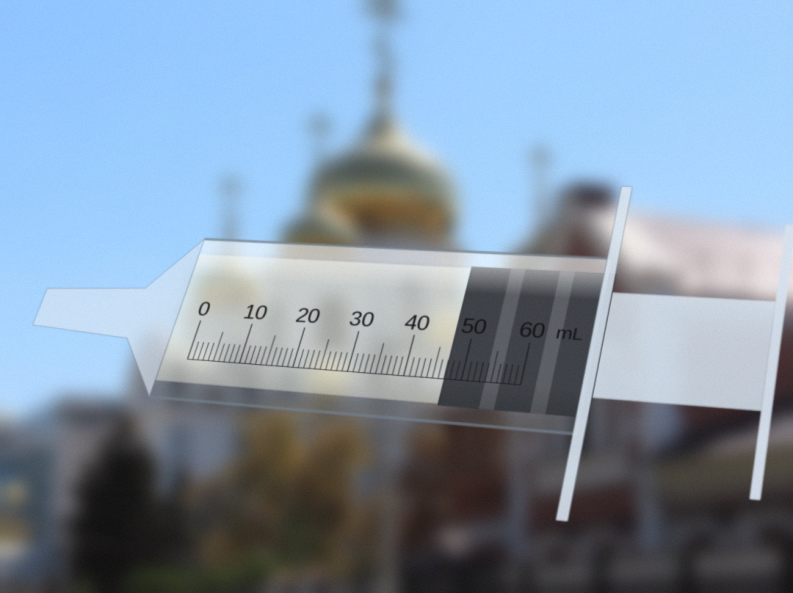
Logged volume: 47 mL
